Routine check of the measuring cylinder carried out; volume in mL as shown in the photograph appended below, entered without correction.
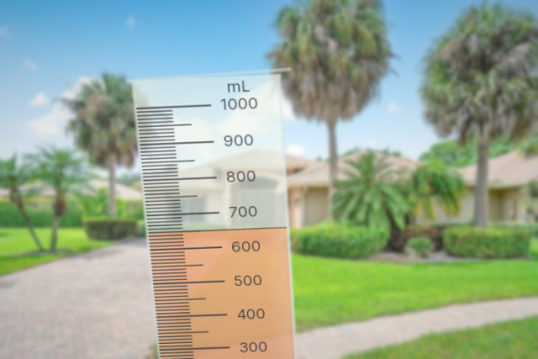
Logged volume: 650 mL
